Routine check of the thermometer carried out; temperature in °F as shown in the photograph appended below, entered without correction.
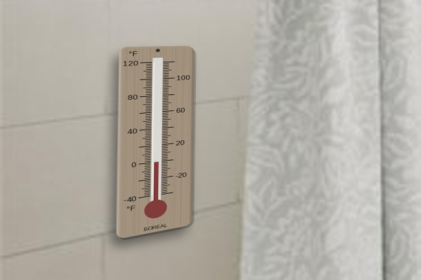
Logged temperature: 0 °F
